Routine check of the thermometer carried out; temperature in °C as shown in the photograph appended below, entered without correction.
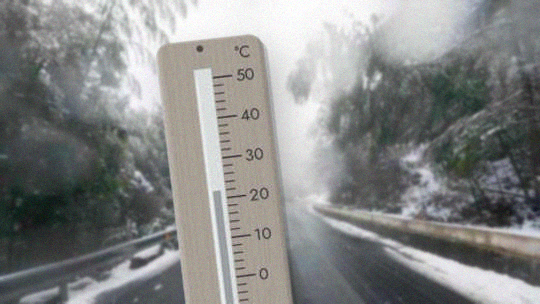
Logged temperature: 22 °C
